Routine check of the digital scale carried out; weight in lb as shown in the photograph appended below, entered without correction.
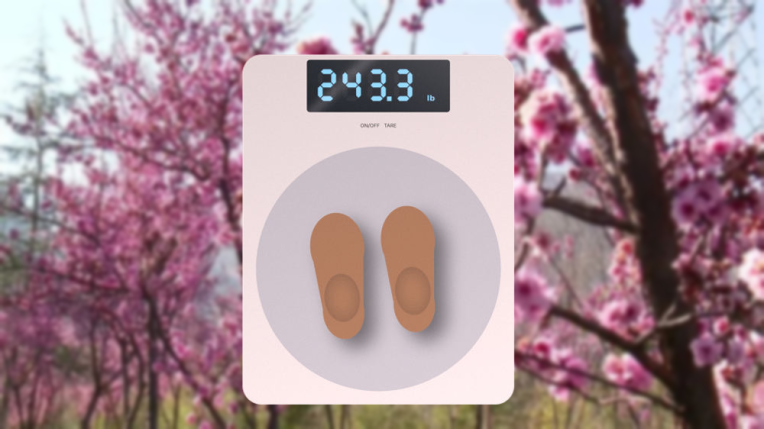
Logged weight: 243.3 lb
